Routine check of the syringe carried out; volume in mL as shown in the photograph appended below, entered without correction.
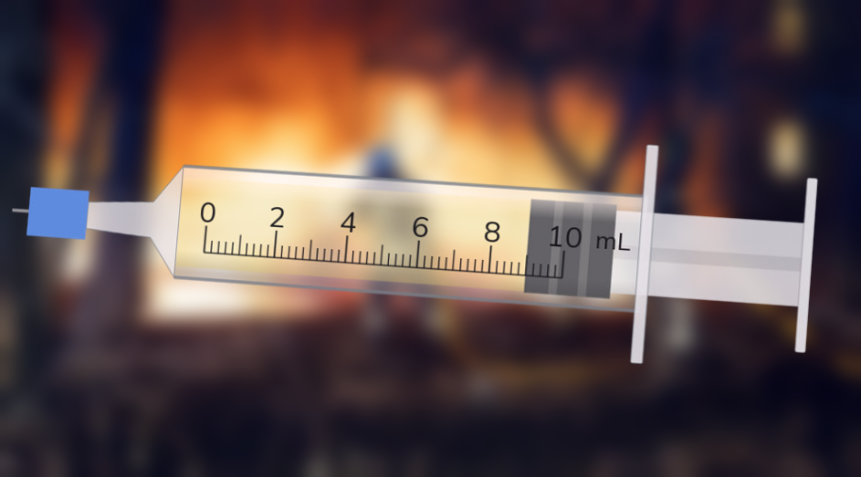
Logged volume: 9 mL
